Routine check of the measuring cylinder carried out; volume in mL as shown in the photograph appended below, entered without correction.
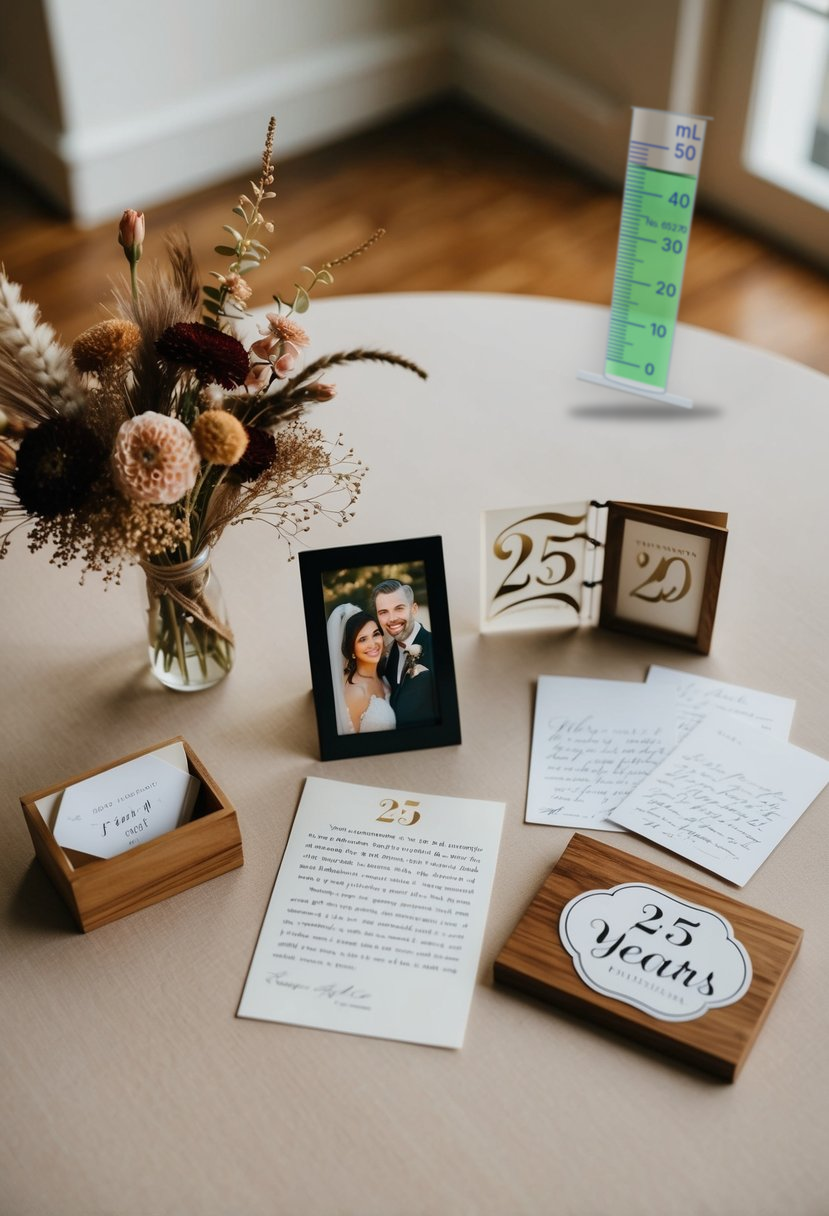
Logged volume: 45 mL
